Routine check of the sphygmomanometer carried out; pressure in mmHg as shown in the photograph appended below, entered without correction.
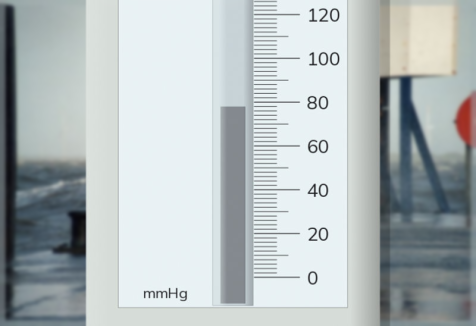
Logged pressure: 78 mmHg
